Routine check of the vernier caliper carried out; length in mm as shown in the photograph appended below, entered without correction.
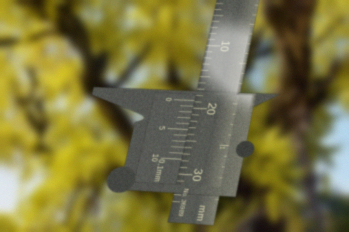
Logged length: 18.8 mm
